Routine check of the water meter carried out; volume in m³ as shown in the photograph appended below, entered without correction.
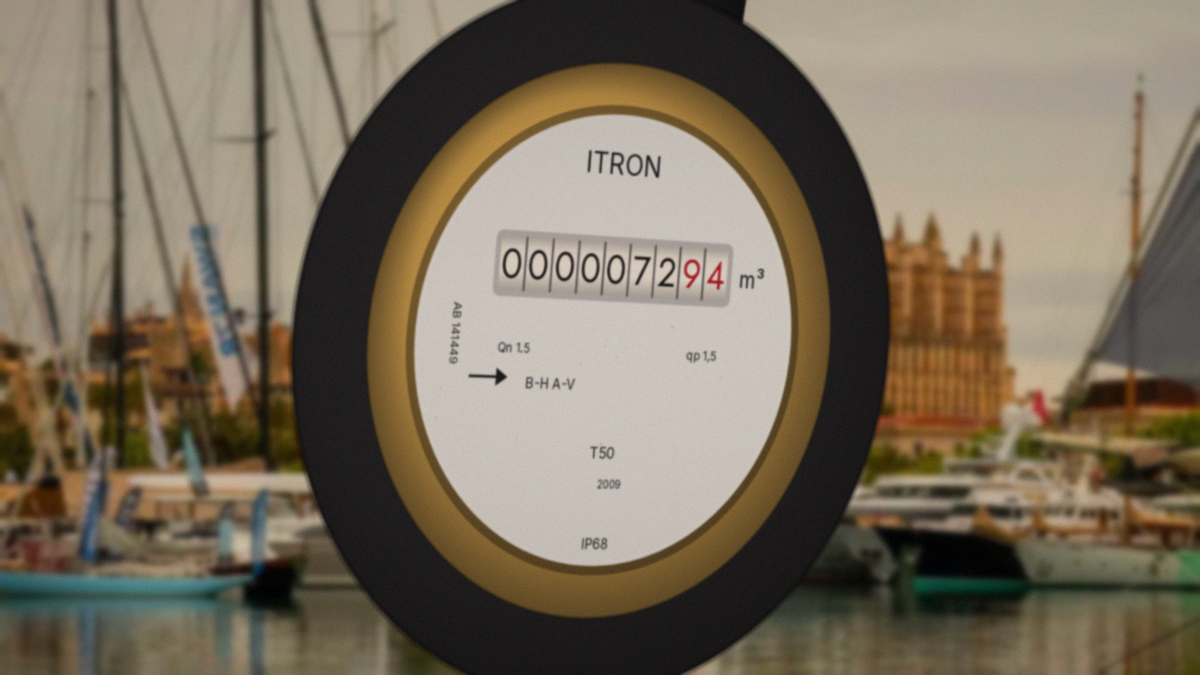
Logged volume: 72.94 m³
